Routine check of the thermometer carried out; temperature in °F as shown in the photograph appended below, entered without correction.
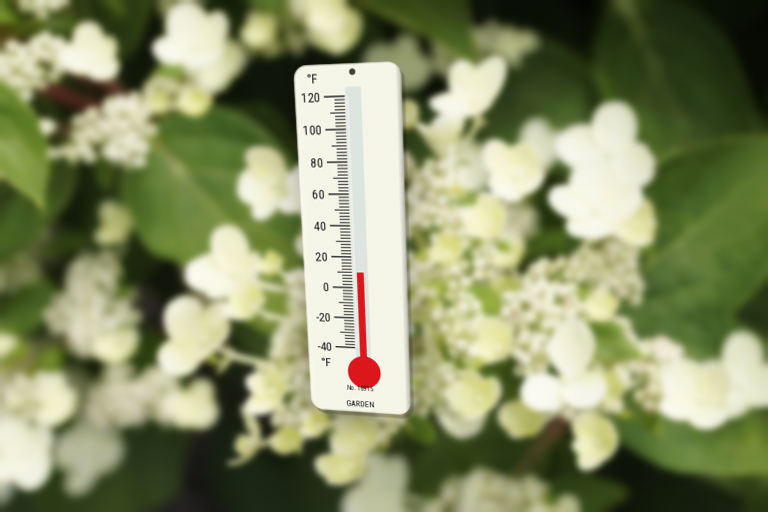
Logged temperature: 10 °F
